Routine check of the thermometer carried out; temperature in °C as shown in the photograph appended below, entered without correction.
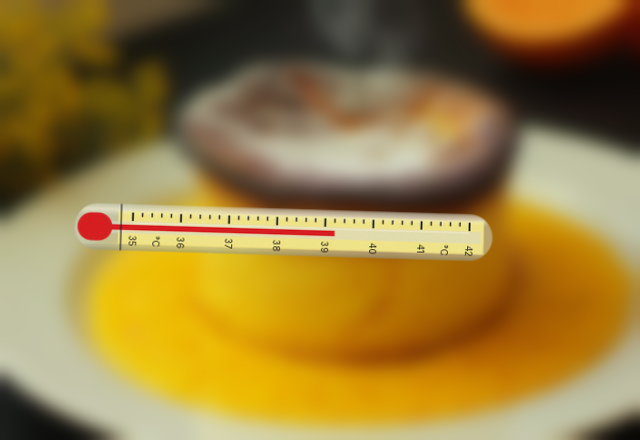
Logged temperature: 39.2 °C
